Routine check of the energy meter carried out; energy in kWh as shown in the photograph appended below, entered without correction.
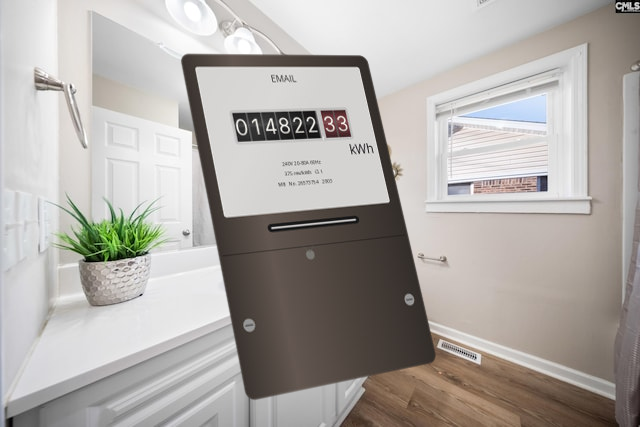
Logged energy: 14822.33 kWh
